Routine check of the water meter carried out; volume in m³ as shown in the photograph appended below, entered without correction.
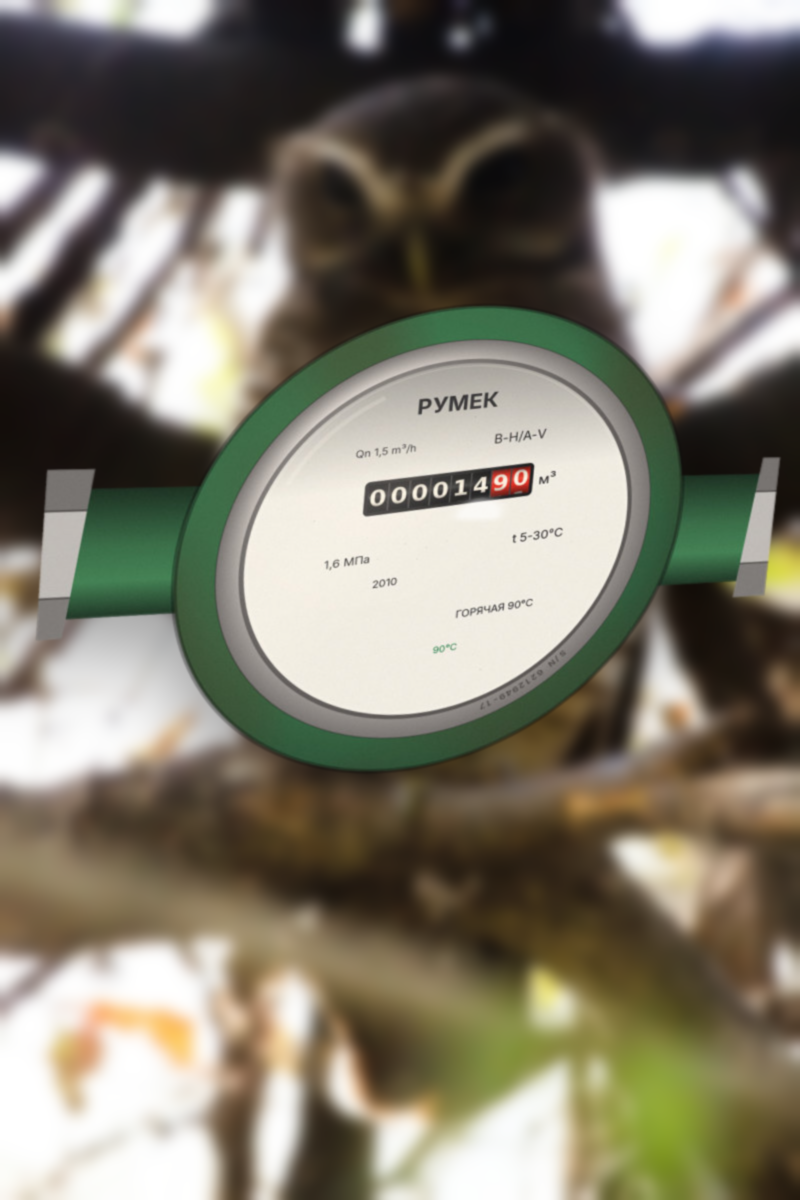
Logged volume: 14.90 m³
